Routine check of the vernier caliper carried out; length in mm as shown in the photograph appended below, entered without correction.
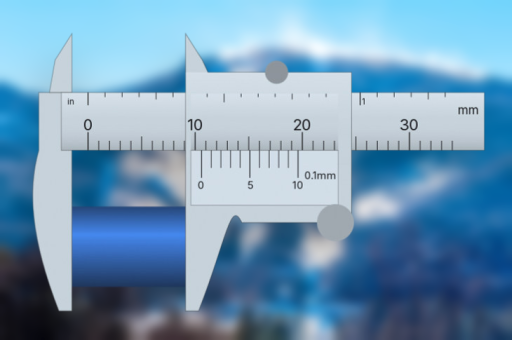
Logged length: 10.6 mm
